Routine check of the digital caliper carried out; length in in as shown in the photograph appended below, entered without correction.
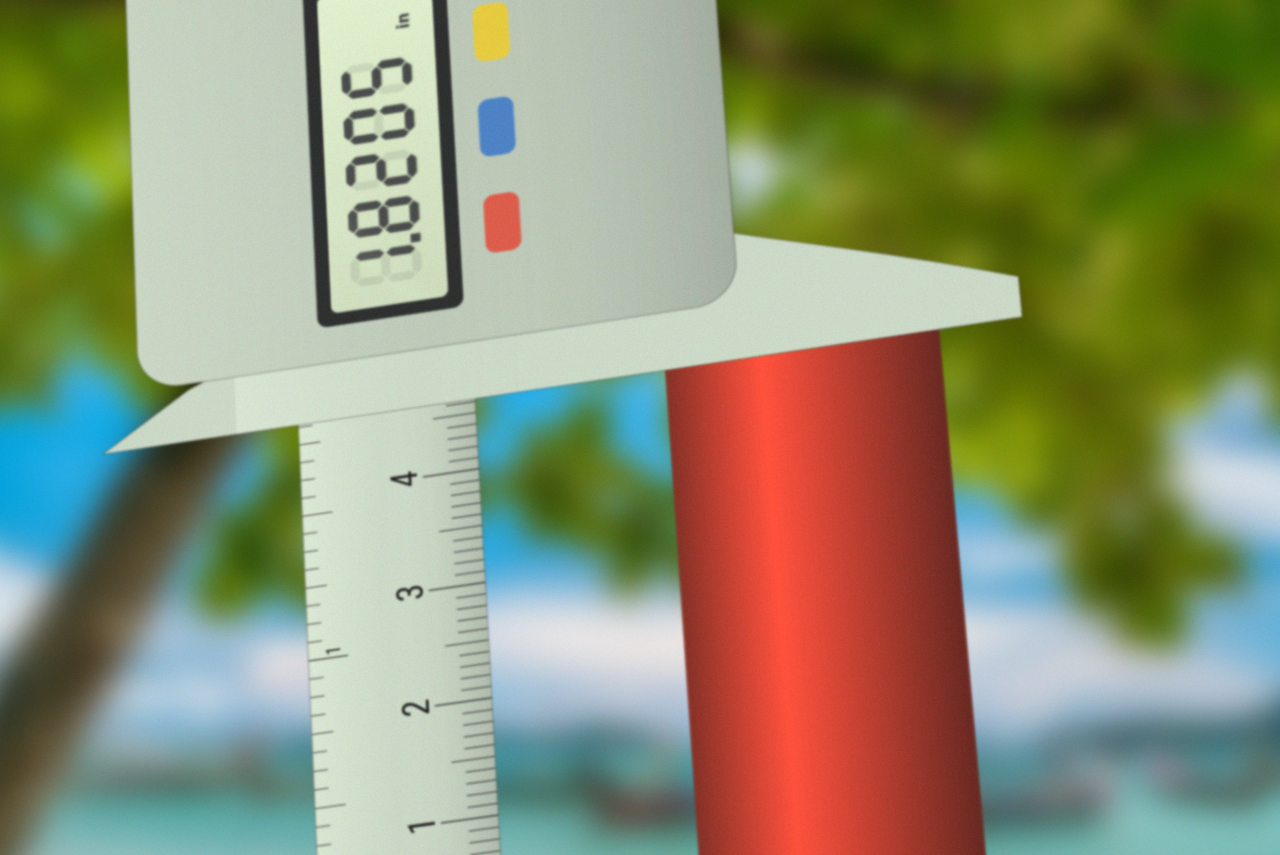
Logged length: 1.8205 in
